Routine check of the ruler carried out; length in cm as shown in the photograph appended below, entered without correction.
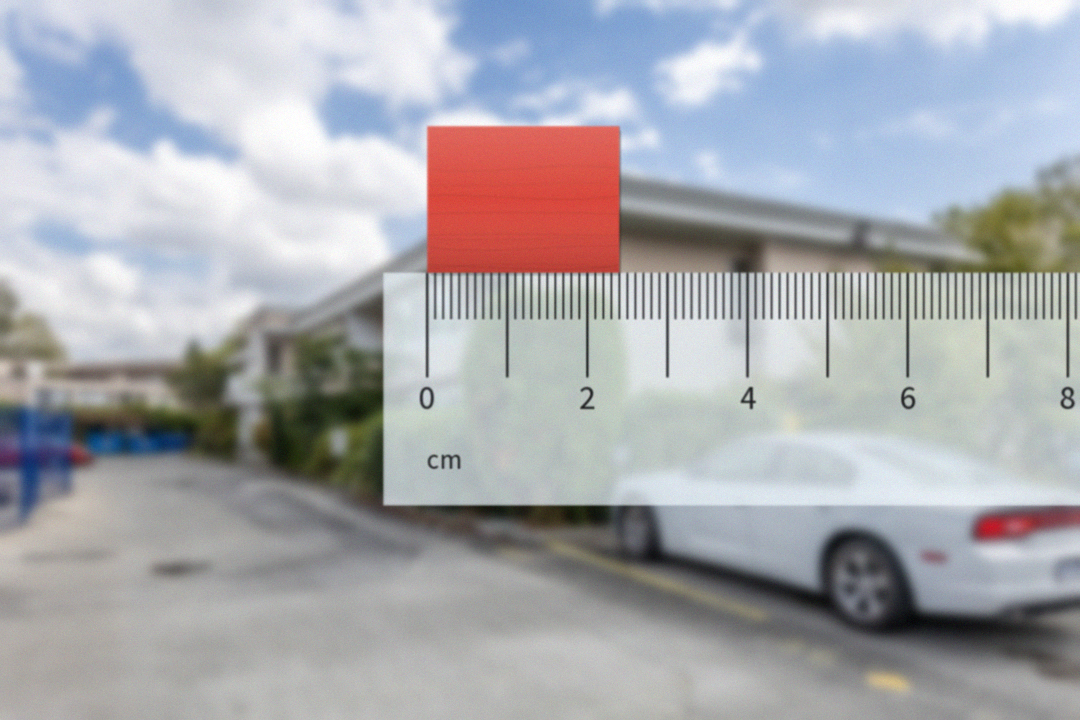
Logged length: 2.4 cm
